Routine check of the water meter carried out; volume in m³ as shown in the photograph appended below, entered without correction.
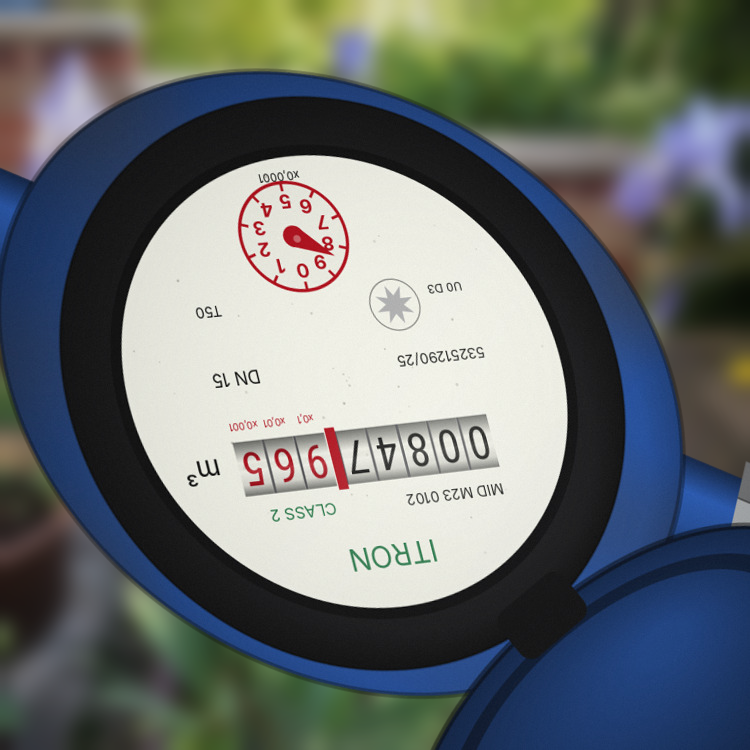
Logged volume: 847.9658 m³
